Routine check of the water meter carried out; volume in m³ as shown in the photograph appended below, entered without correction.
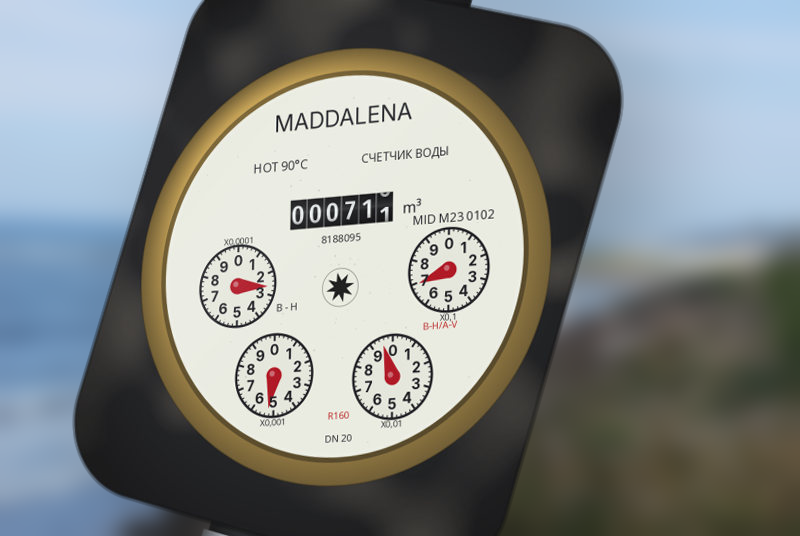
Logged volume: 710.6952 m³
